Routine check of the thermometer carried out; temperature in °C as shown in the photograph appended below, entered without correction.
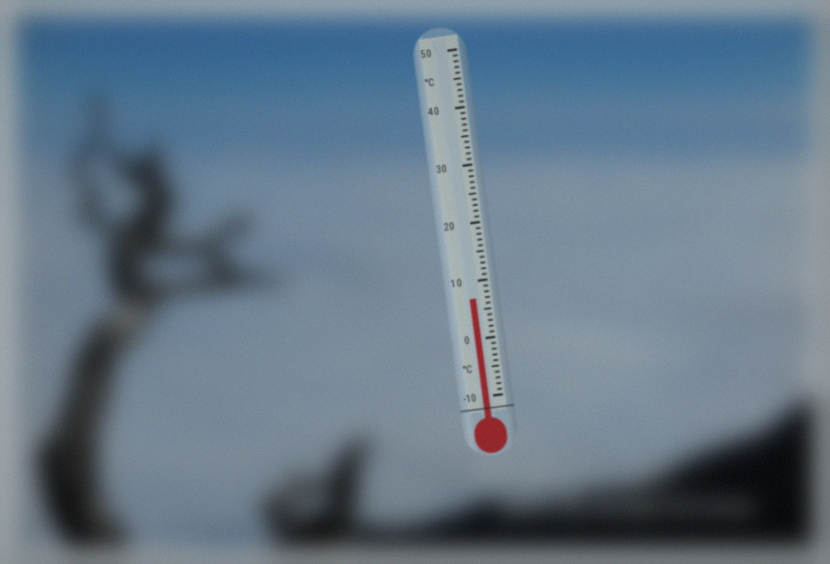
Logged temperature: 7 °C
